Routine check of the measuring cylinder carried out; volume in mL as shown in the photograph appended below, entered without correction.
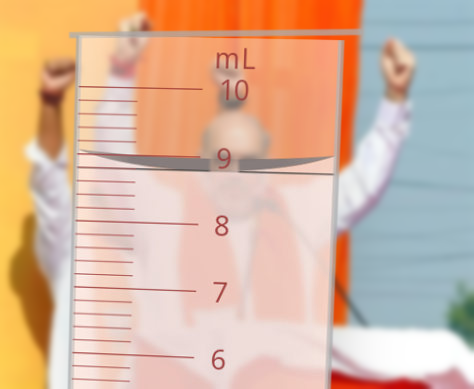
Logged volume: 8.8 mL
